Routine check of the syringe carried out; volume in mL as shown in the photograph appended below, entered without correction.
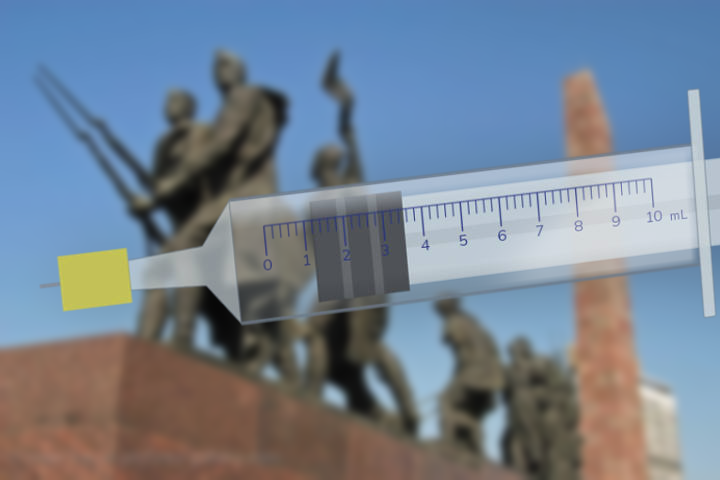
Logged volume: 1.2 mL
